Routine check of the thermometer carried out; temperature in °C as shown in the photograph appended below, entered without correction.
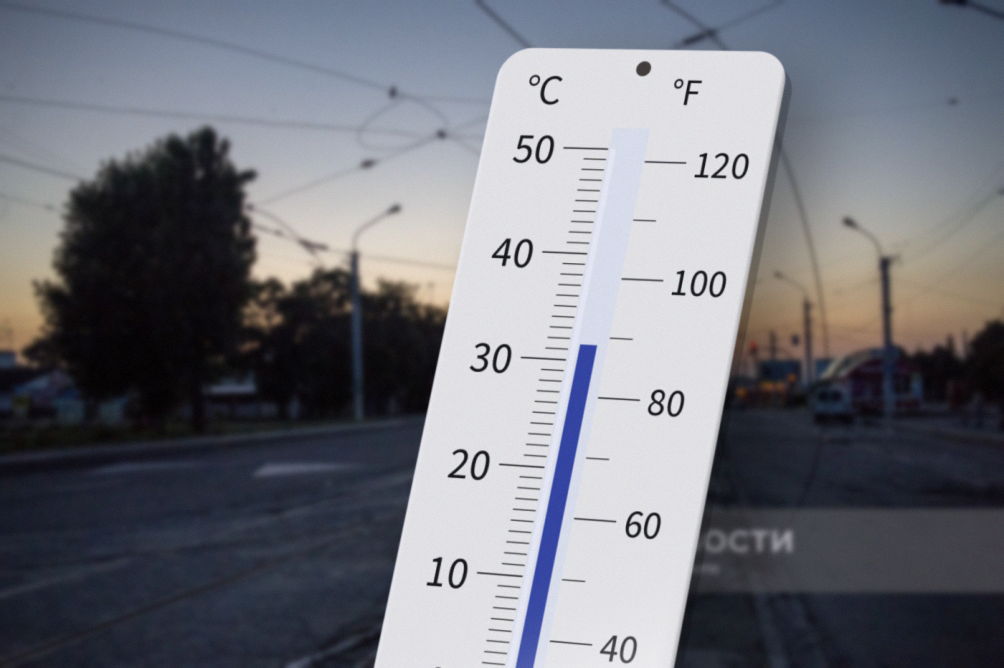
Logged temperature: 31.5 °C
